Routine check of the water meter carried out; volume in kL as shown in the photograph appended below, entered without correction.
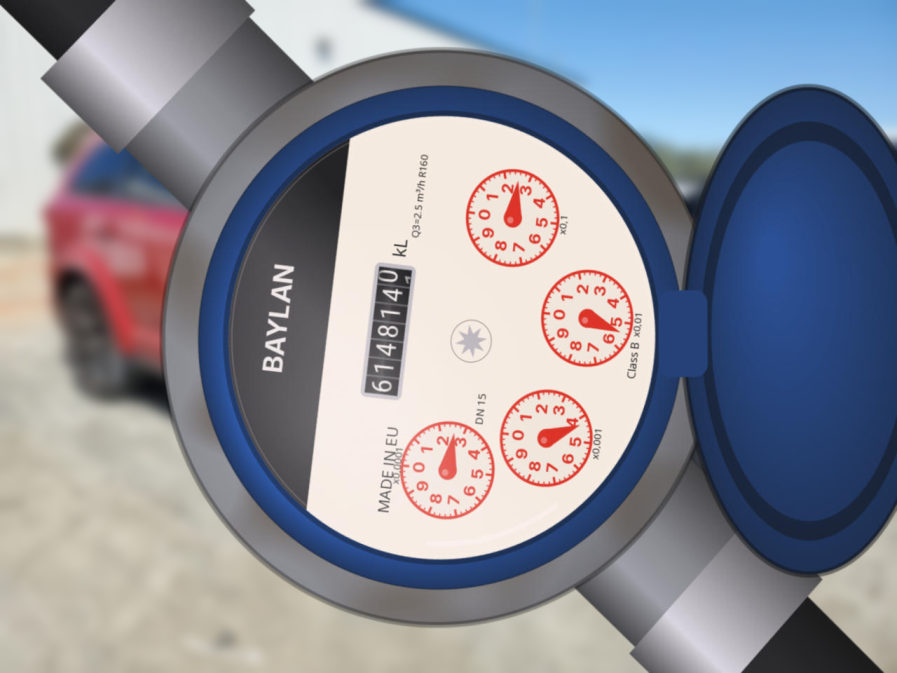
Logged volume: 6148140.2542 kL
